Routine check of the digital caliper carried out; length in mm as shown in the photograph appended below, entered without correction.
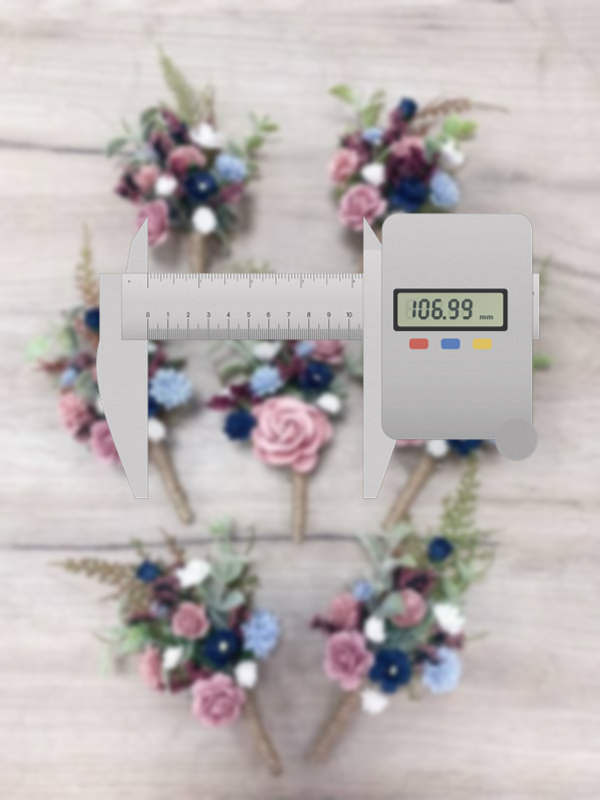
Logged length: 106.99 mm
